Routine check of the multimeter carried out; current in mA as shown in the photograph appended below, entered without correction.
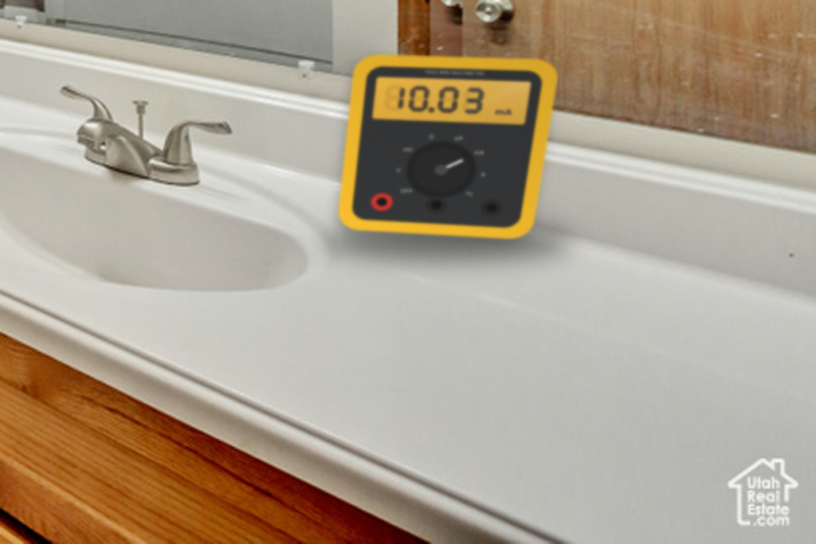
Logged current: 10.03 mA
